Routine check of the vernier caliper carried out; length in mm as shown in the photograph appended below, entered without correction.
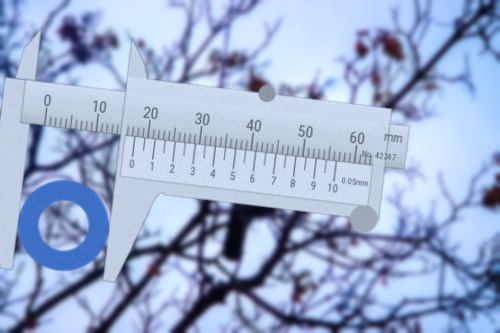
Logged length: 17.5 mm
